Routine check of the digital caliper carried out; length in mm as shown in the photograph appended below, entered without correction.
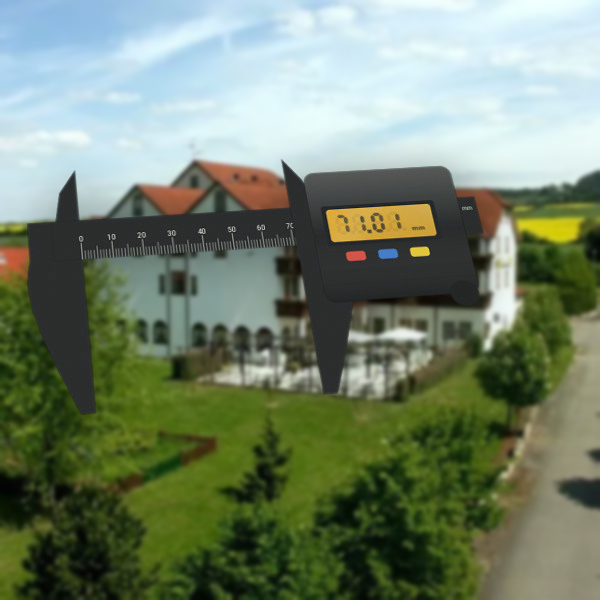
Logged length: 71.01 mm
